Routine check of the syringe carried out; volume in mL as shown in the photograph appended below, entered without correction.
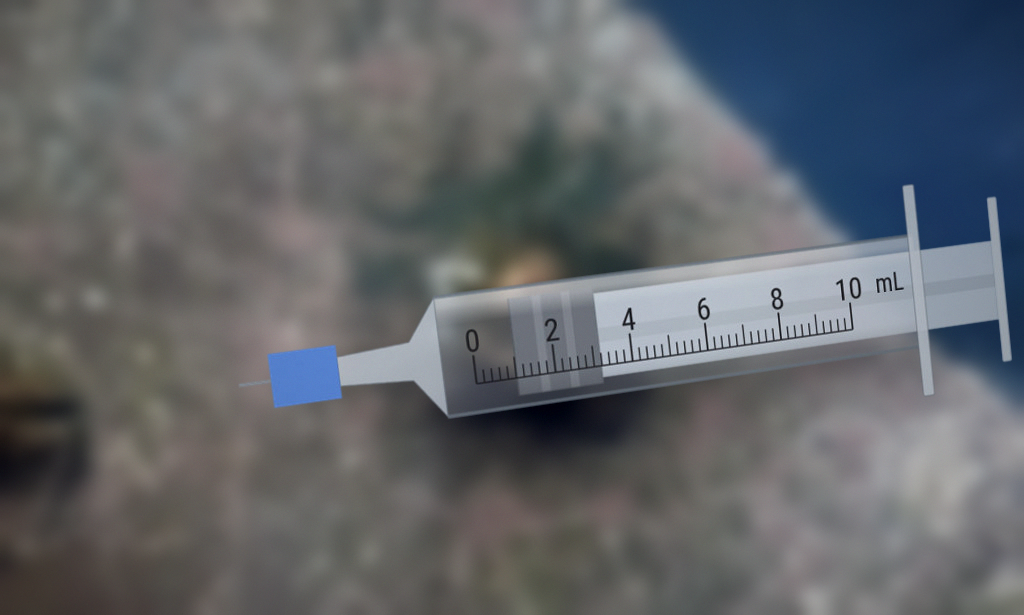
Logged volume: 1 mL
